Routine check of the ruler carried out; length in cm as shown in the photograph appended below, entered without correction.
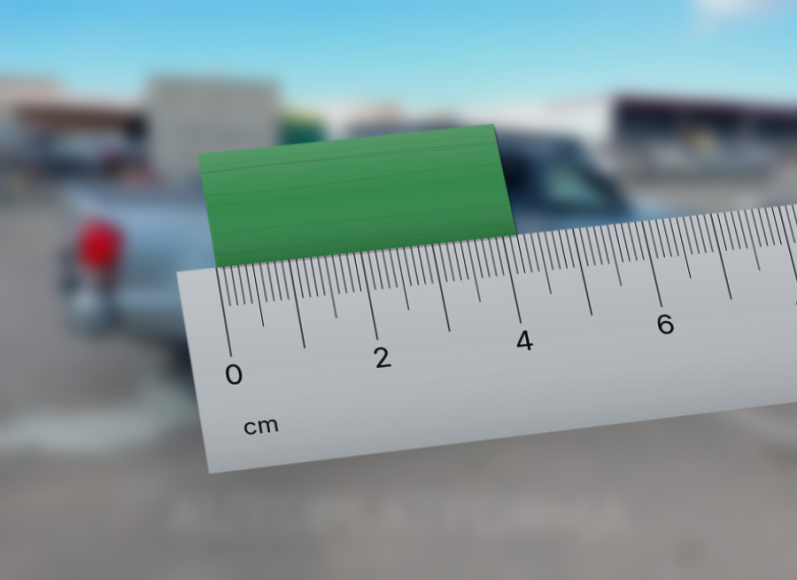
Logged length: 4.2 cm
